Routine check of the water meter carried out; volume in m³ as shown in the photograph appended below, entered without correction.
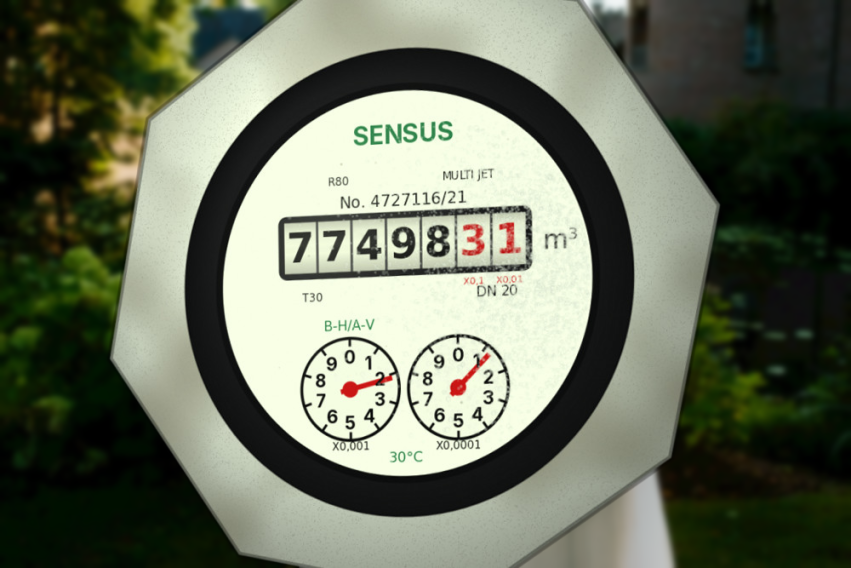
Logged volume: 77498.3121 m³
